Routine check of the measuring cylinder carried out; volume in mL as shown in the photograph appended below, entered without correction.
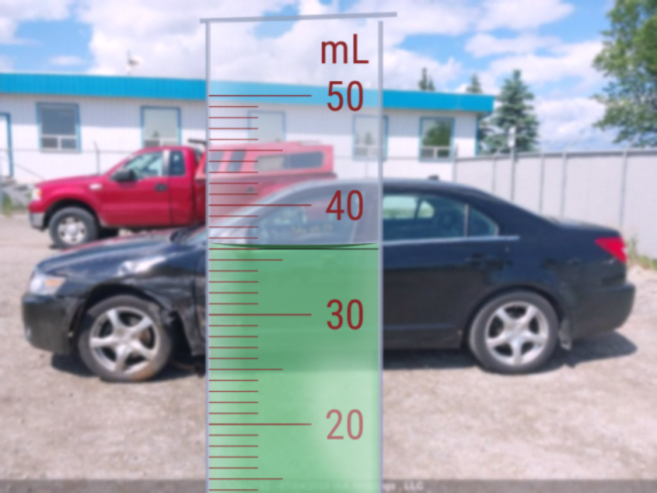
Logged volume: 36 mL
